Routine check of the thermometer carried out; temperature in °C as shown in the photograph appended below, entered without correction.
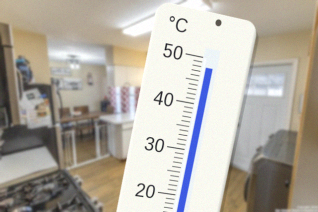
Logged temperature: 48 °C
